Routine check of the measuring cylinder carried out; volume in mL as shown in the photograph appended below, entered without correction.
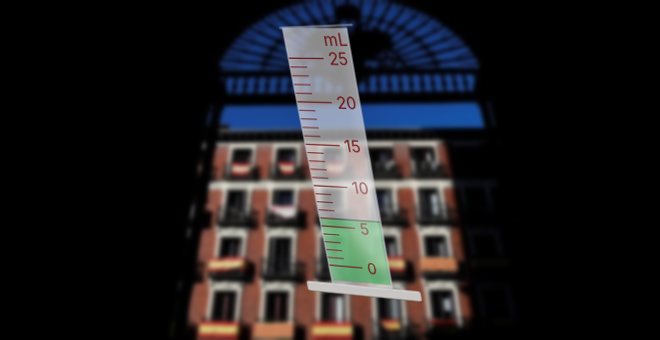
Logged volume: 6 mL
